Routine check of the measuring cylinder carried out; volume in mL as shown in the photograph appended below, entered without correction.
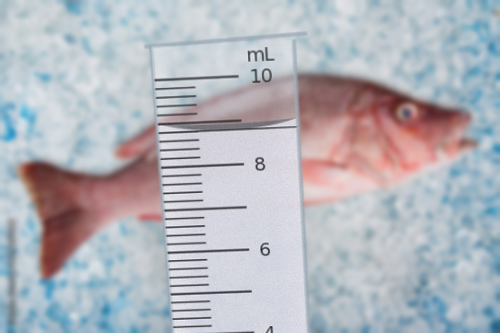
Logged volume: 8.8 mL
